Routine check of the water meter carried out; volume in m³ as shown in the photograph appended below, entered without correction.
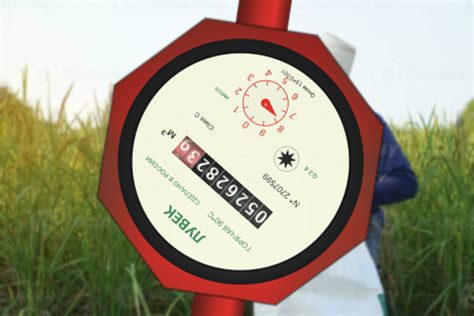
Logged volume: 526282.387 m³
